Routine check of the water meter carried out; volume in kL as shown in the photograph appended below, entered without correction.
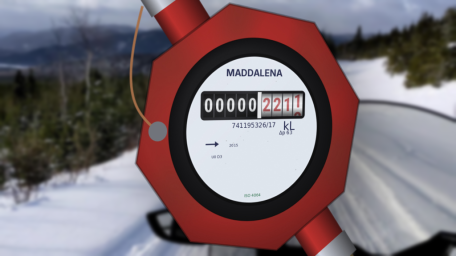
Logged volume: 0.2211 kL
